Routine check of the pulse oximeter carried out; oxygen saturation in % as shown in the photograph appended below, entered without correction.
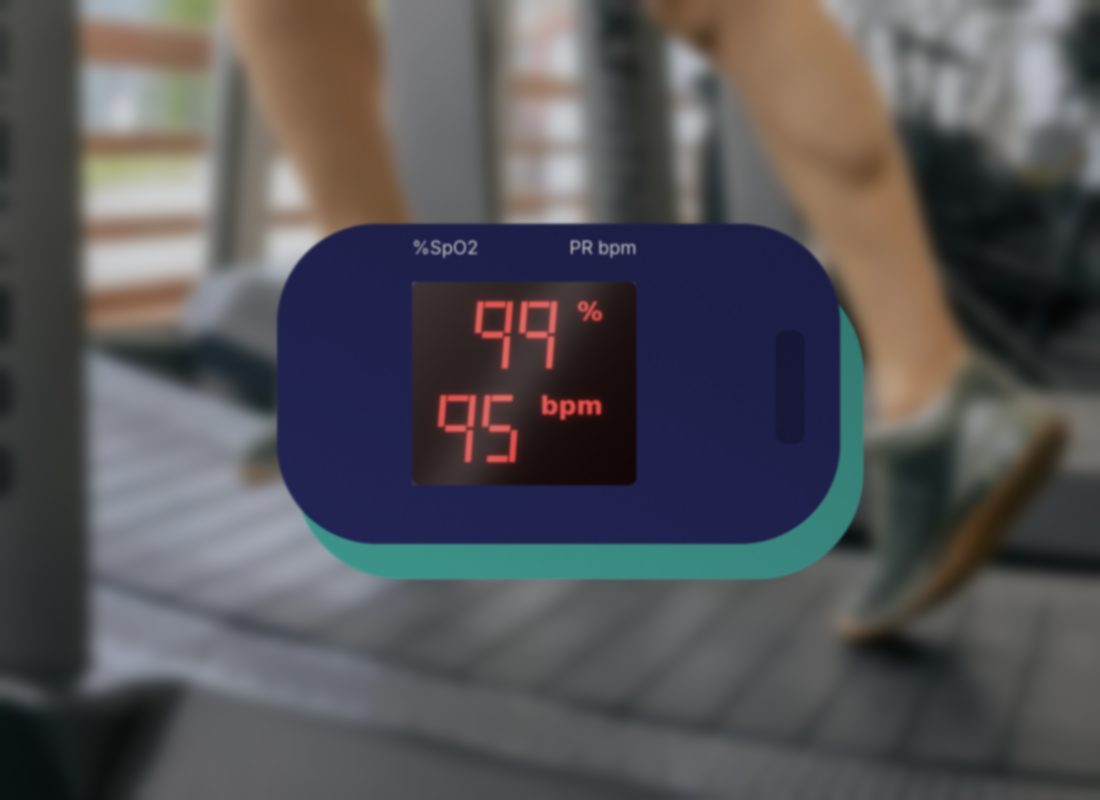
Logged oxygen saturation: 99 %
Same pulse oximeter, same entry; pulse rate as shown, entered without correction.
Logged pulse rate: 95 bpm
